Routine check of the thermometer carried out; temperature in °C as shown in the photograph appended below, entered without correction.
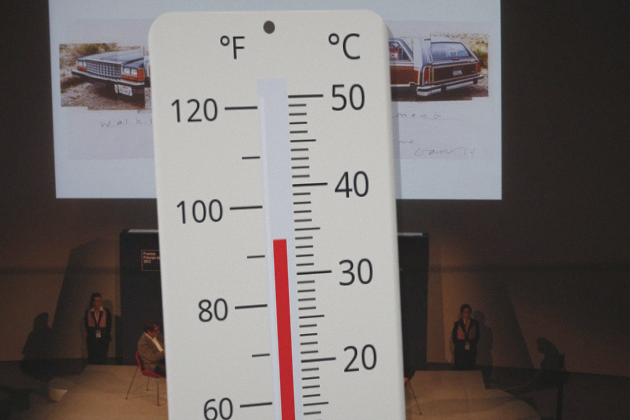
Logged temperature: 34 °C
